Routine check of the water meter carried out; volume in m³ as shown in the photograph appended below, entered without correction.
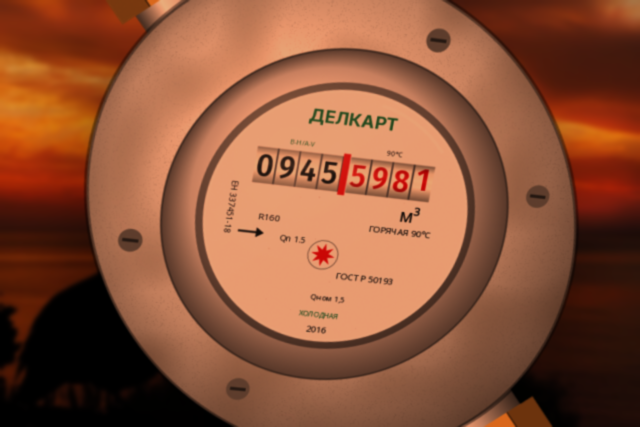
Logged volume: 945.5981 m³
